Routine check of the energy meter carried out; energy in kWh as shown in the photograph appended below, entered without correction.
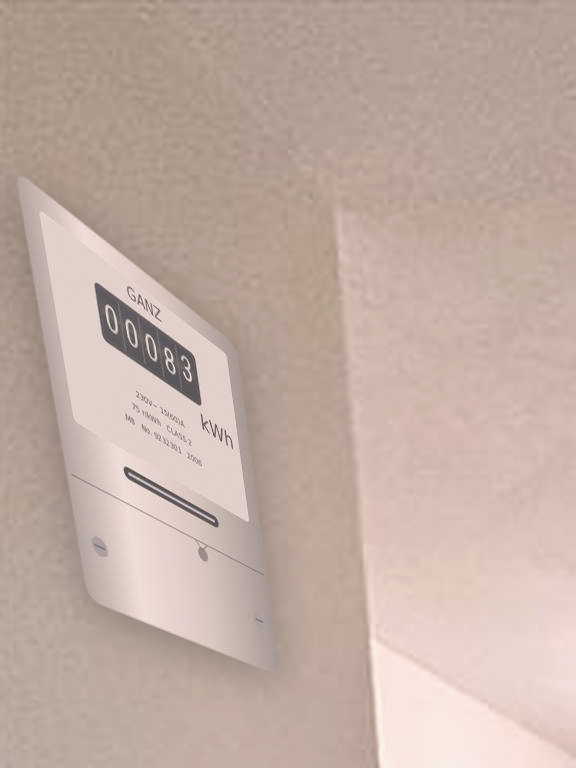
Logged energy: 83 kWh
